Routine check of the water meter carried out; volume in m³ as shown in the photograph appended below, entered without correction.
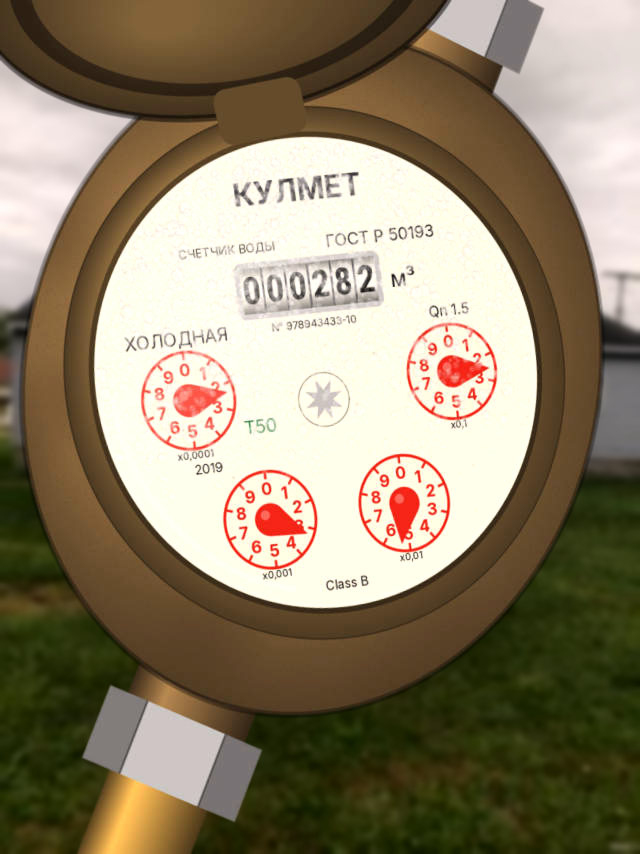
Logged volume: 282.2532 m³
